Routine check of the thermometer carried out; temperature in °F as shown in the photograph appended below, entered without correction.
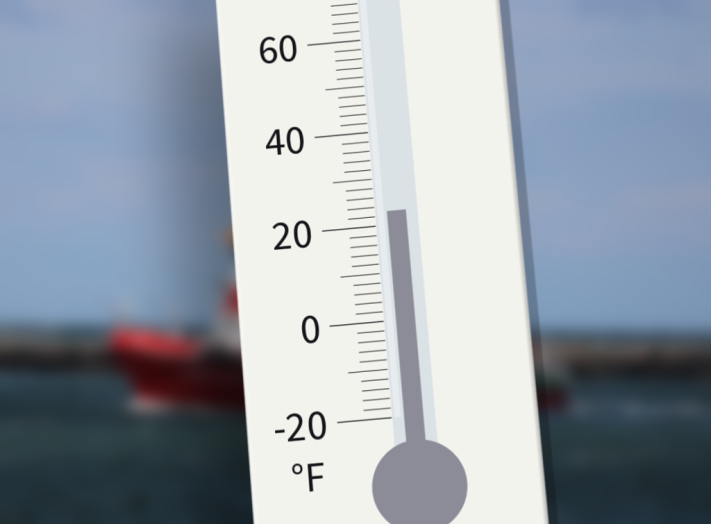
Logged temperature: 23 °F
